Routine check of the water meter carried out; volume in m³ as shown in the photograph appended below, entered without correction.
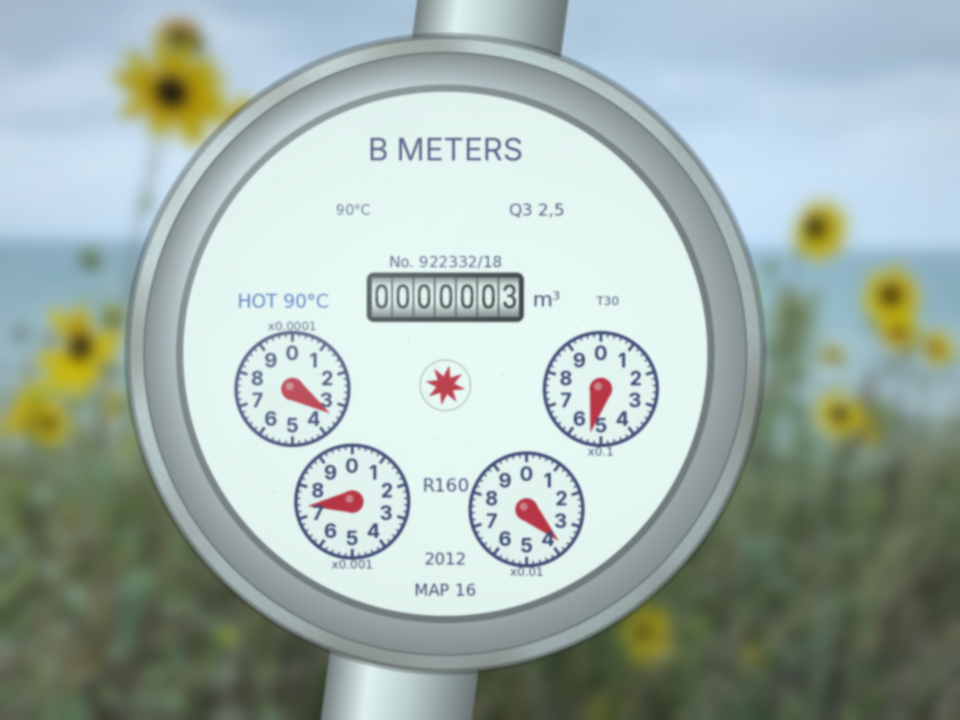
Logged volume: 3.5373 m³
